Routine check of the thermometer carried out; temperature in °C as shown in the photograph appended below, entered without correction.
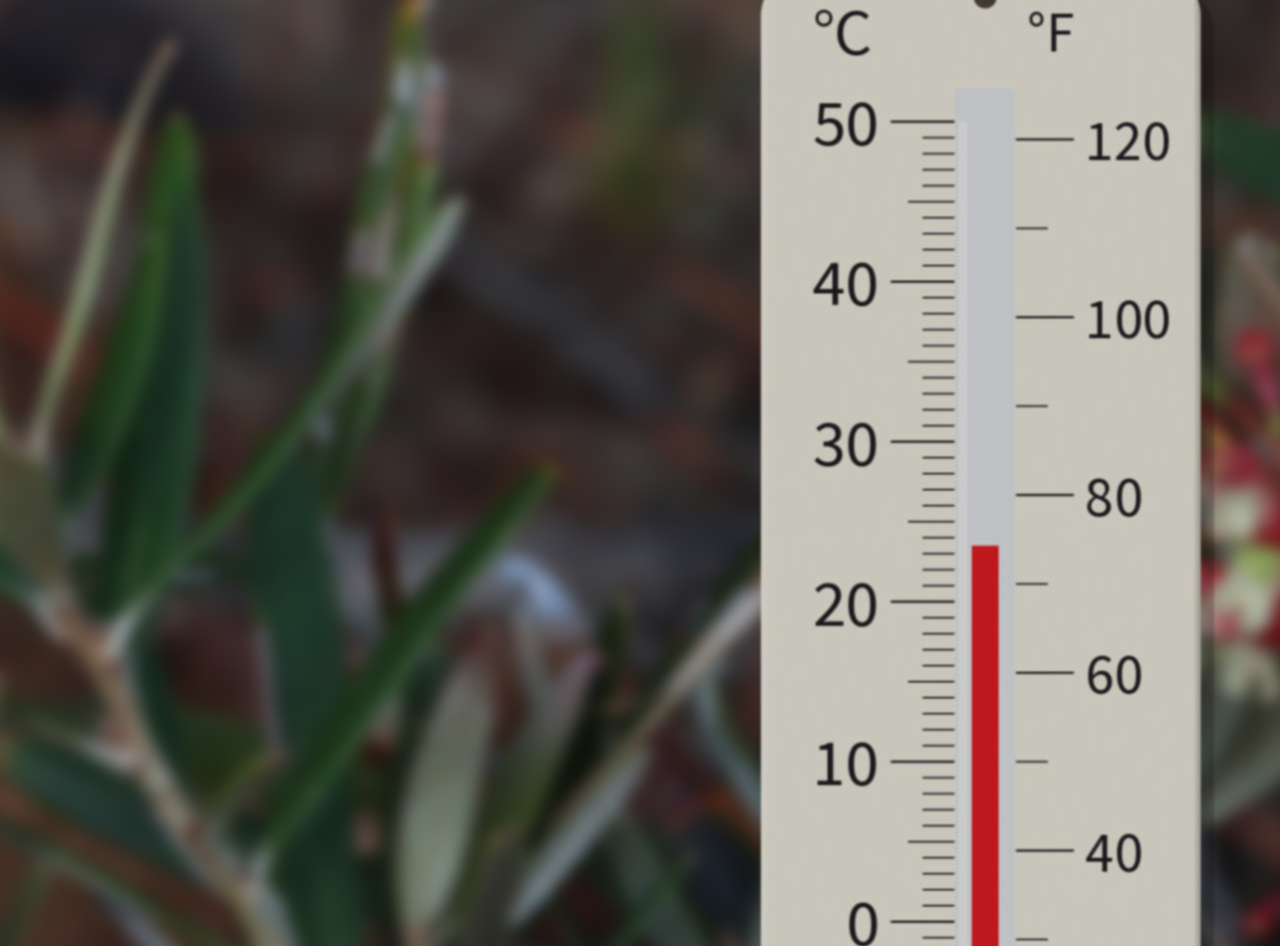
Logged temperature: 23.5 °C
